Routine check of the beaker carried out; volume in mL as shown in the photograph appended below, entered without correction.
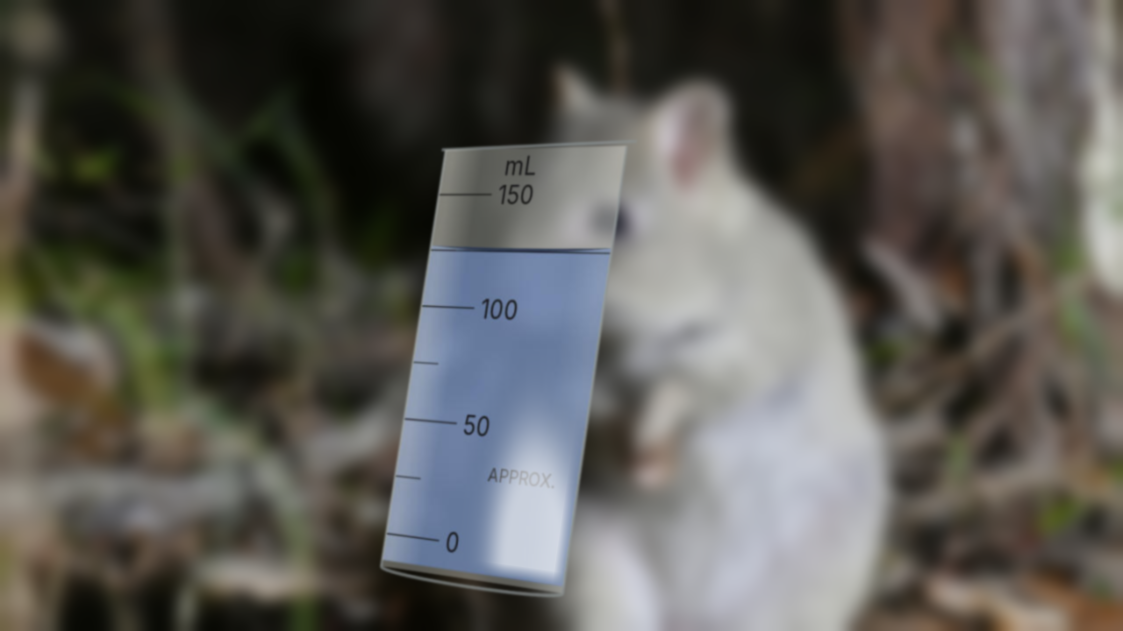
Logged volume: 125 mL
